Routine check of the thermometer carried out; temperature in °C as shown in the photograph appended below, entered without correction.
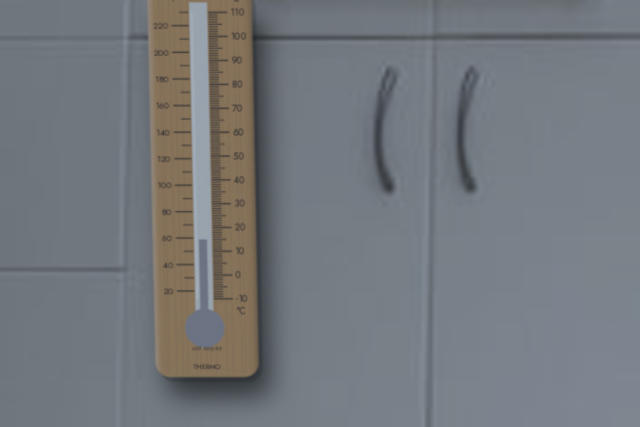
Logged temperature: 15 °C
